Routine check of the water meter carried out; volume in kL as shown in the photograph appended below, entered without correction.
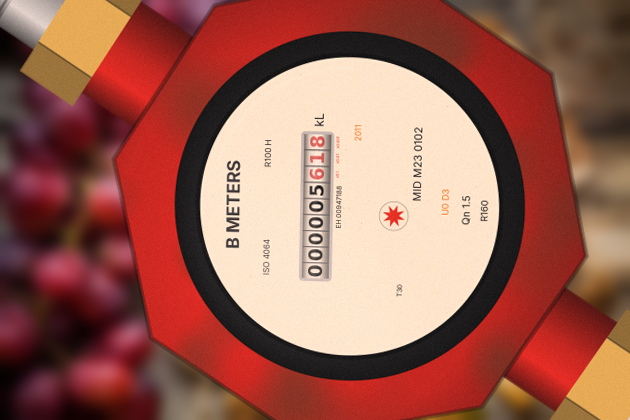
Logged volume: 5.618 kL
